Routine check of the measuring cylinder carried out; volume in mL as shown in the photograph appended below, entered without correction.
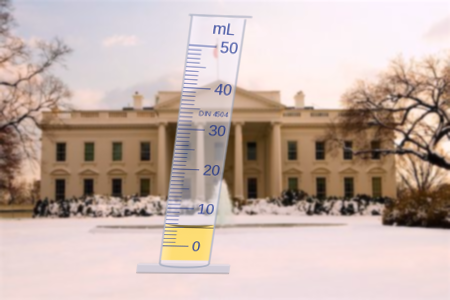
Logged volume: 5 mL
